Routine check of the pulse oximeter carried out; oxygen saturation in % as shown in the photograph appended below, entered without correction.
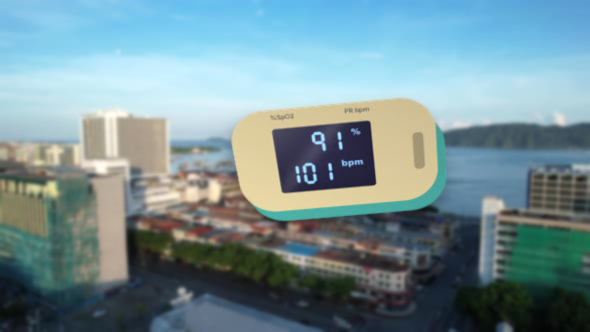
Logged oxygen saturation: 91 %
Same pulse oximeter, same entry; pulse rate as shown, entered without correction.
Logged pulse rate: 101 bpm
